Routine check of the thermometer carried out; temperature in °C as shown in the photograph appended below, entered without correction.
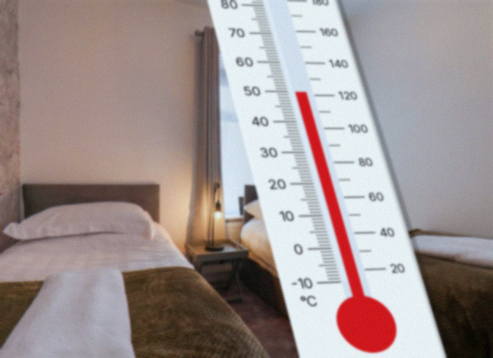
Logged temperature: 50 °C
